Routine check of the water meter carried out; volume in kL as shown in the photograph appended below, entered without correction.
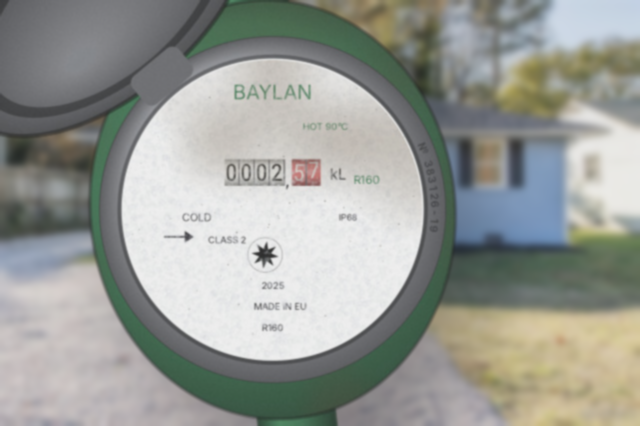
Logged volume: 2.57 kL
